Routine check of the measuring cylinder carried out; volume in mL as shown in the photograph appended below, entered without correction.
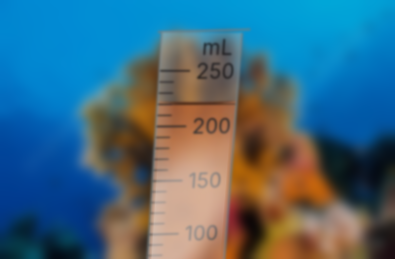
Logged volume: 220 mL
